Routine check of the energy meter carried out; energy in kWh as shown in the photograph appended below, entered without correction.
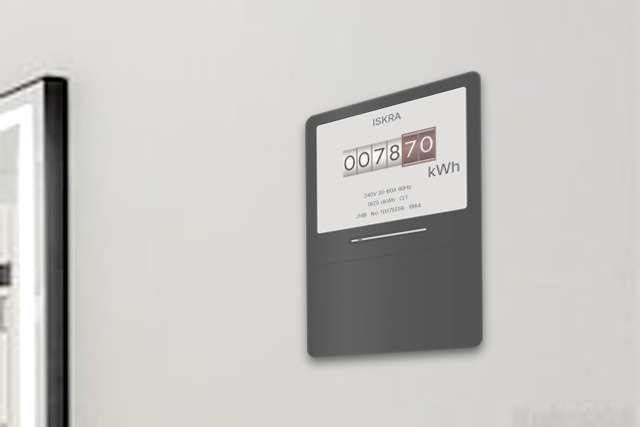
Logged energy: 78.70 kWh
